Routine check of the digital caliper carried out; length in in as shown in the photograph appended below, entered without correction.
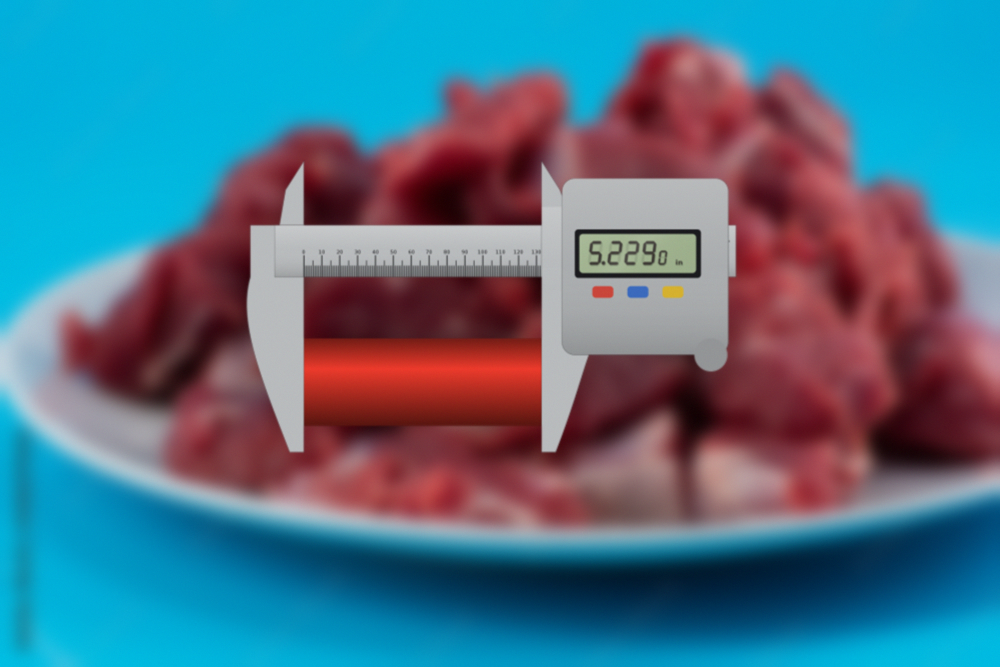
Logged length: 5.2290 in
